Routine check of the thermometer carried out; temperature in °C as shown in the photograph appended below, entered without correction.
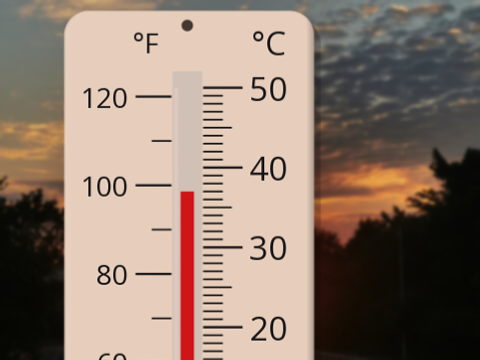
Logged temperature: 37 °C
